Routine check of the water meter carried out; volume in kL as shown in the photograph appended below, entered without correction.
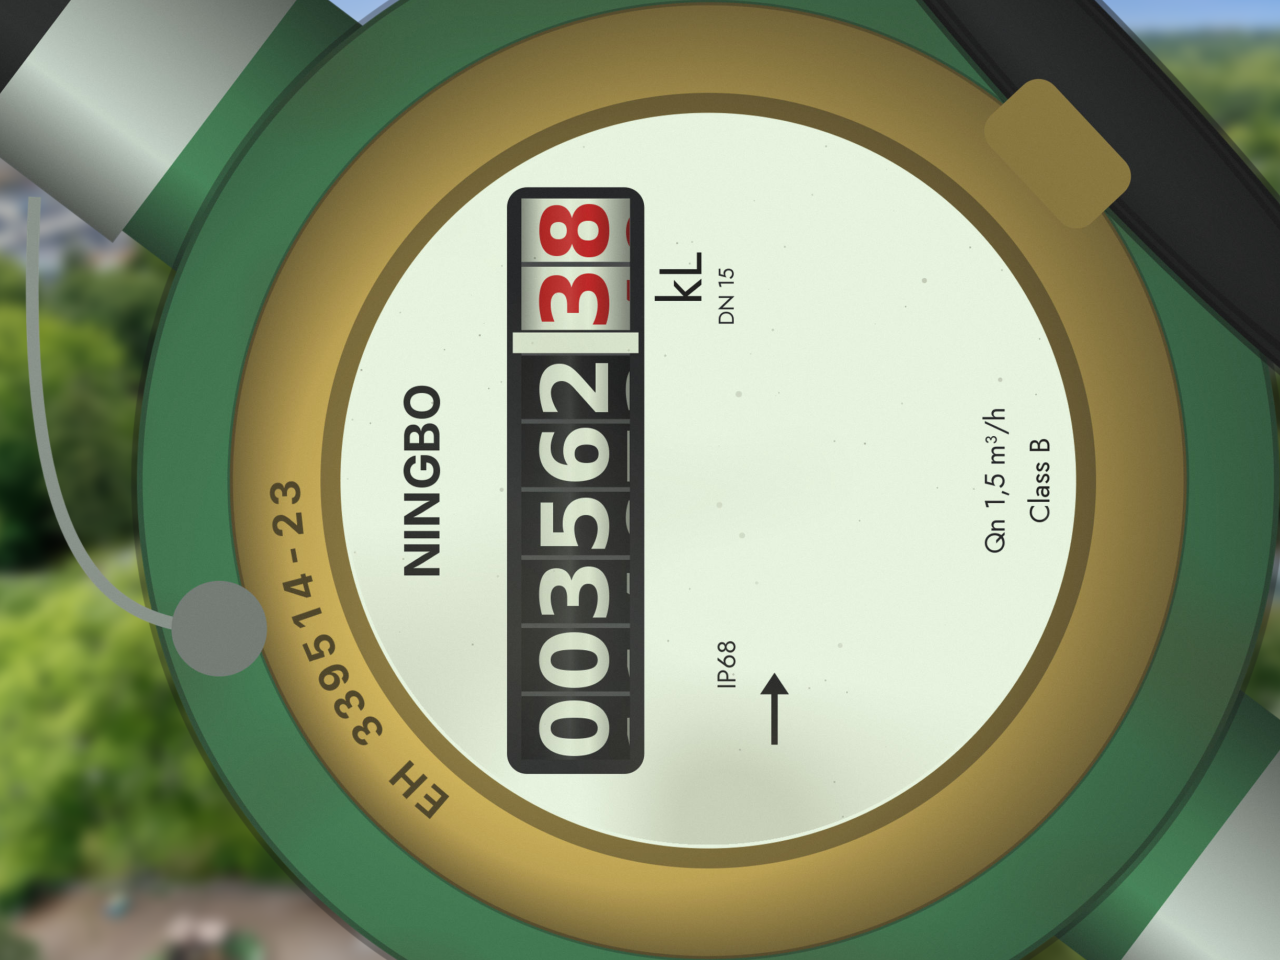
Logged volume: 3562.38 kL
